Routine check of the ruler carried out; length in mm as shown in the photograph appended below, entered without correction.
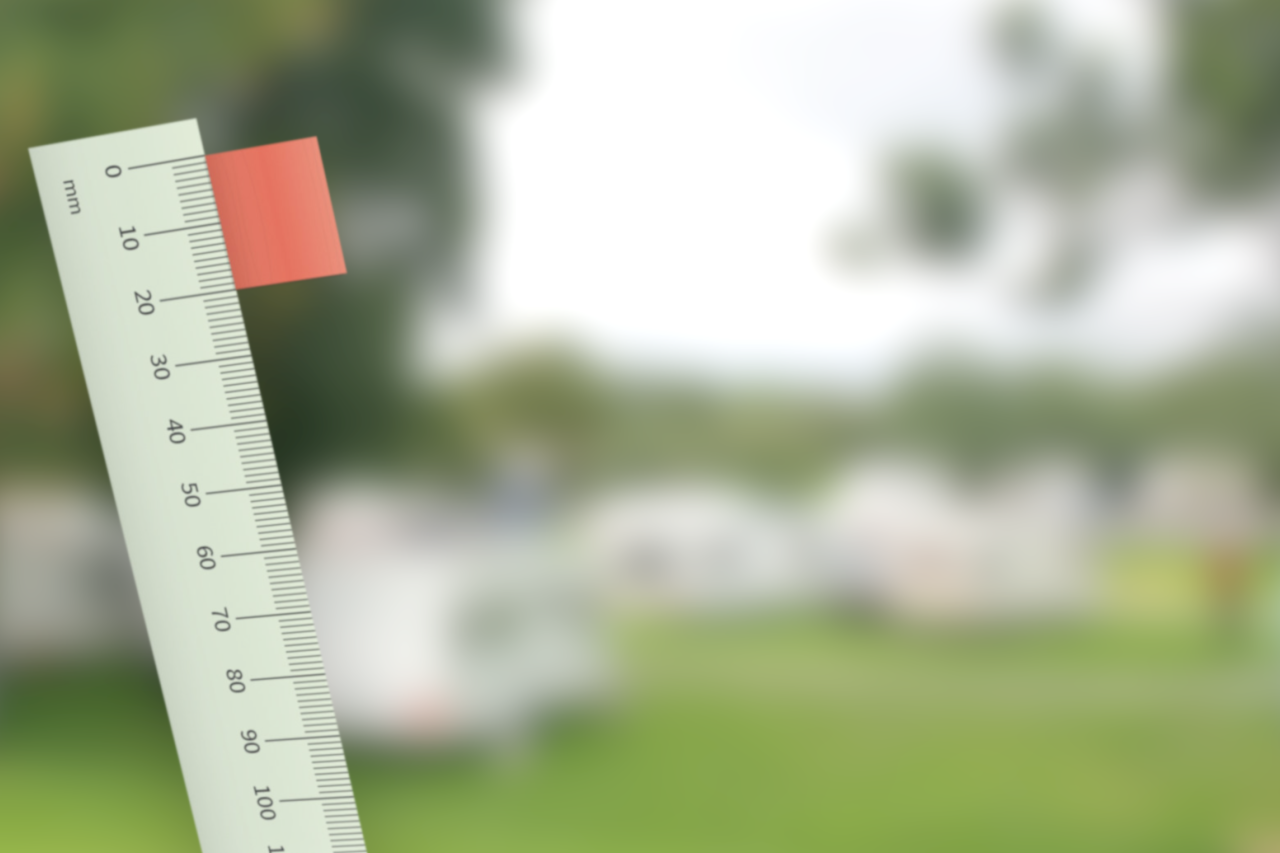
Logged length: 20 mm
